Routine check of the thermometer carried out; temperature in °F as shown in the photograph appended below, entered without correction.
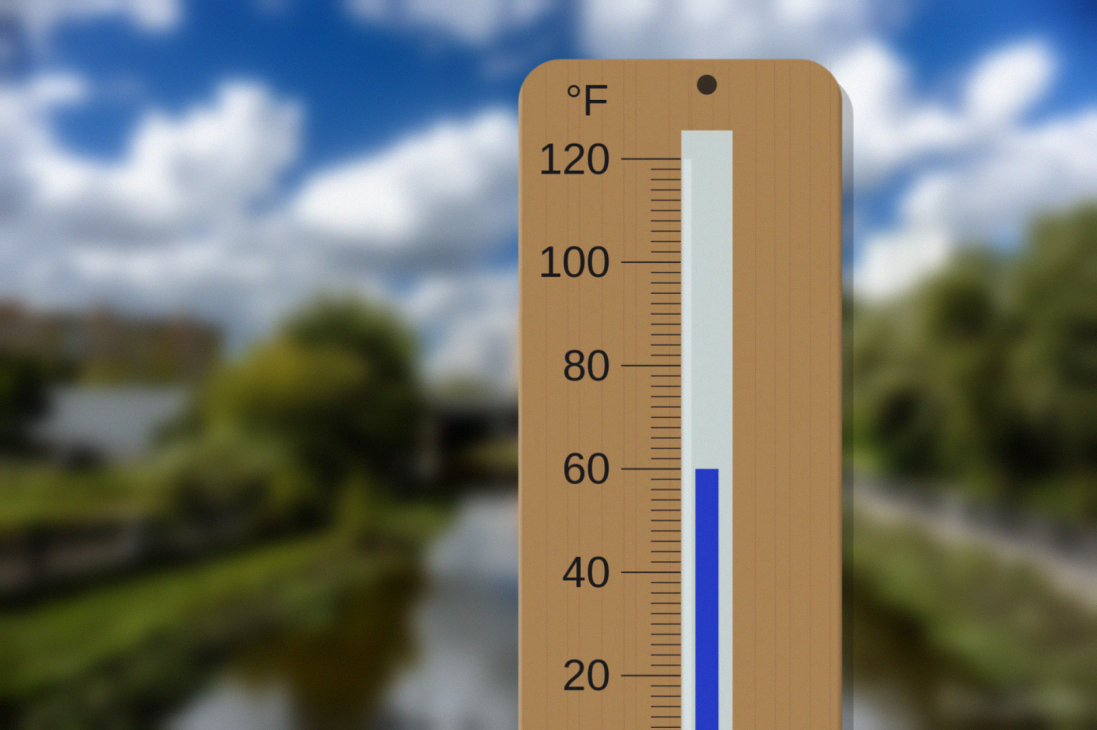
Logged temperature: 60 °F
